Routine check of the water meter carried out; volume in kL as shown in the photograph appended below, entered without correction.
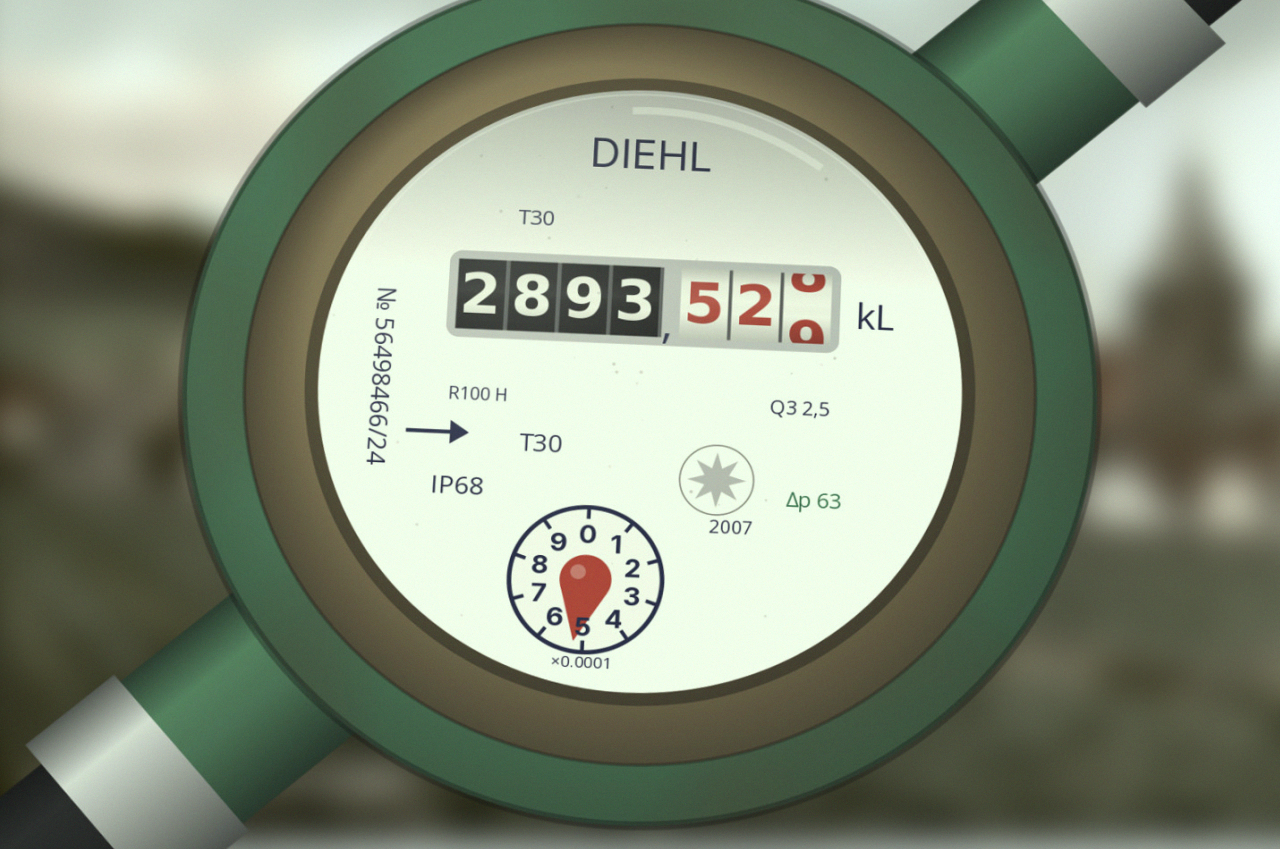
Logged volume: 2893.5285 kL
